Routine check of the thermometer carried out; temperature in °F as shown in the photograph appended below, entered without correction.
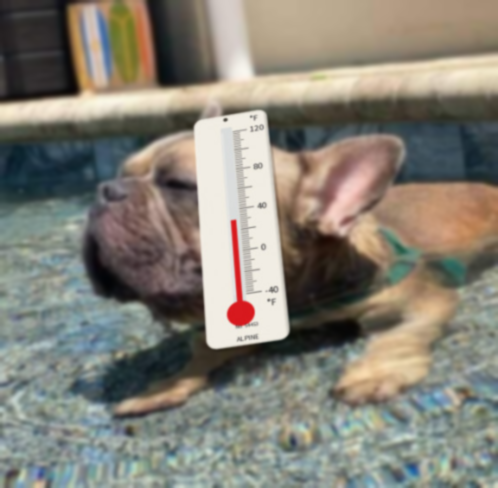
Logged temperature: 30 °F
